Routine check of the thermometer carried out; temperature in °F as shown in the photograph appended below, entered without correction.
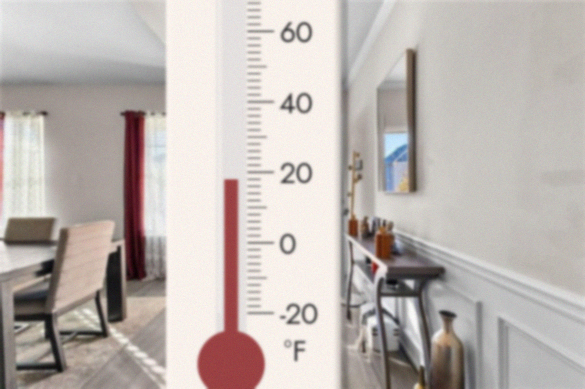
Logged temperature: 18 °F
